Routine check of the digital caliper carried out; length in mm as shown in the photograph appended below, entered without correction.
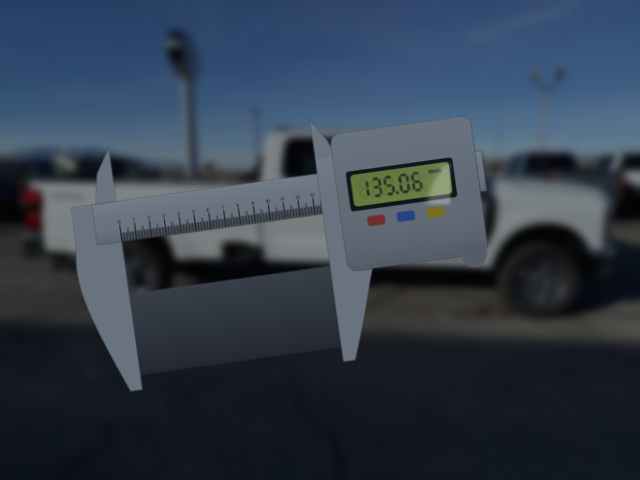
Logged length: 135.06 mm
